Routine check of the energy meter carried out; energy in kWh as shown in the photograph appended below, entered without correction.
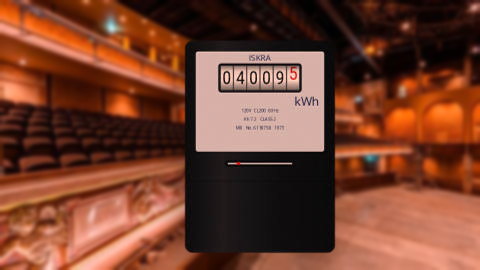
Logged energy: 4009.5 kWh
